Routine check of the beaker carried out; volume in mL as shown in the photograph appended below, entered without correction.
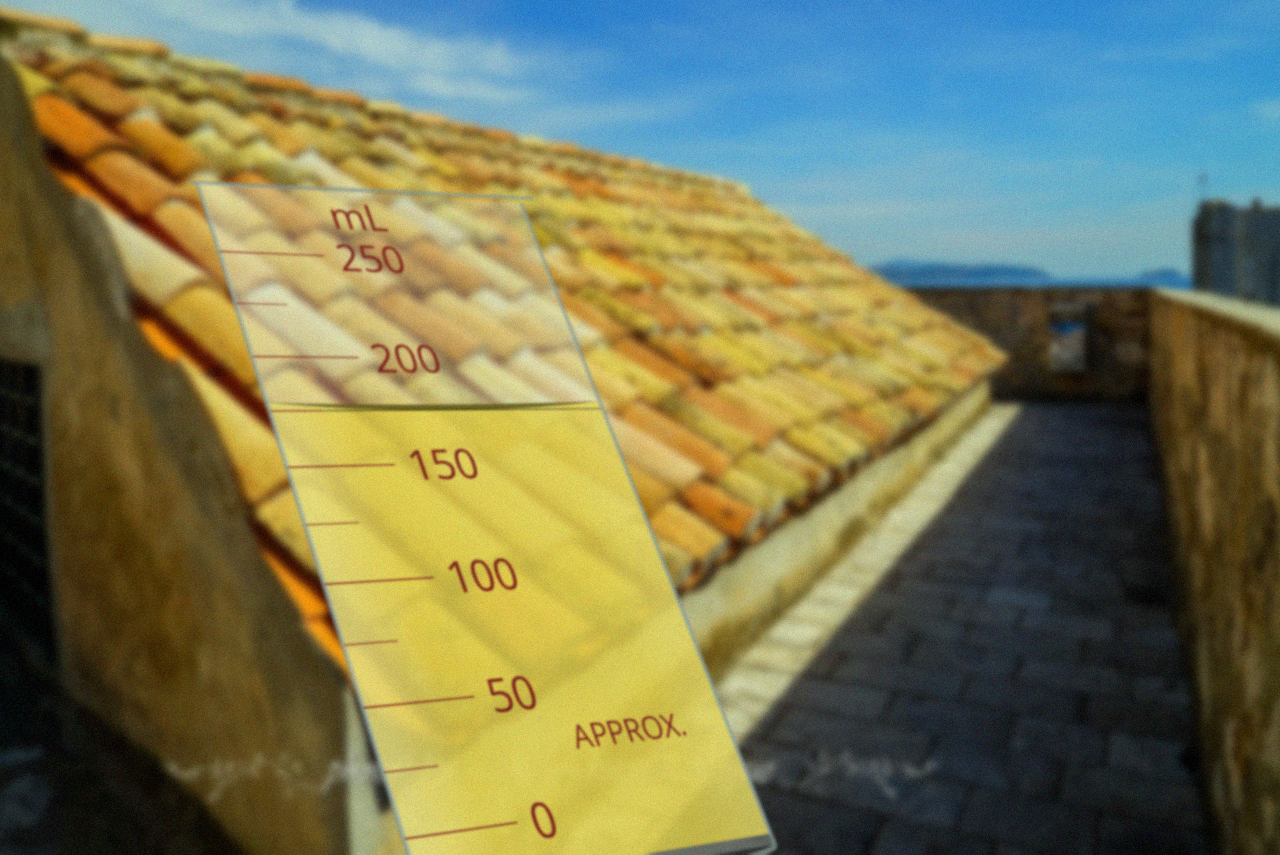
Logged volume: 175 mL
